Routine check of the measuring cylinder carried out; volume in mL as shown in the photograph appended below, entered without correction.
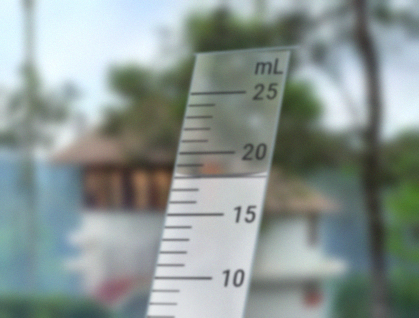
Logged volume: 18 mL
